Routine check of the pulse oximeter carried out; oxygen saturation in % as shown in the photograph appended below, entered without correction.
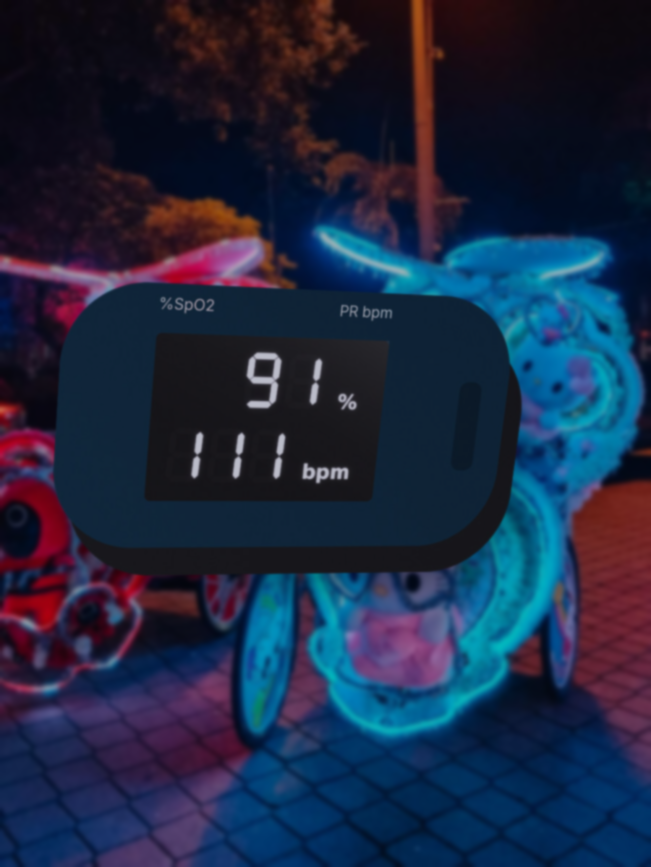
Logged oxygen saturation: 91 %
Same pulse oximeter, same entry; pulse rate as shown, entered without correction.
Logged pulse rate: 111 bpm
